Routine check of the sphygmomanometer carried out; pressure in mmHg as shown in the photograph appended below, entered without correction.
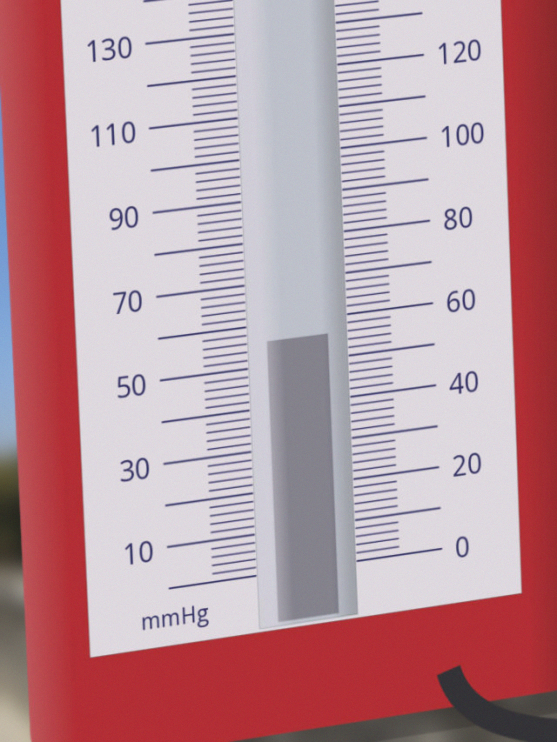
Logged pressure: 56 mmHg
